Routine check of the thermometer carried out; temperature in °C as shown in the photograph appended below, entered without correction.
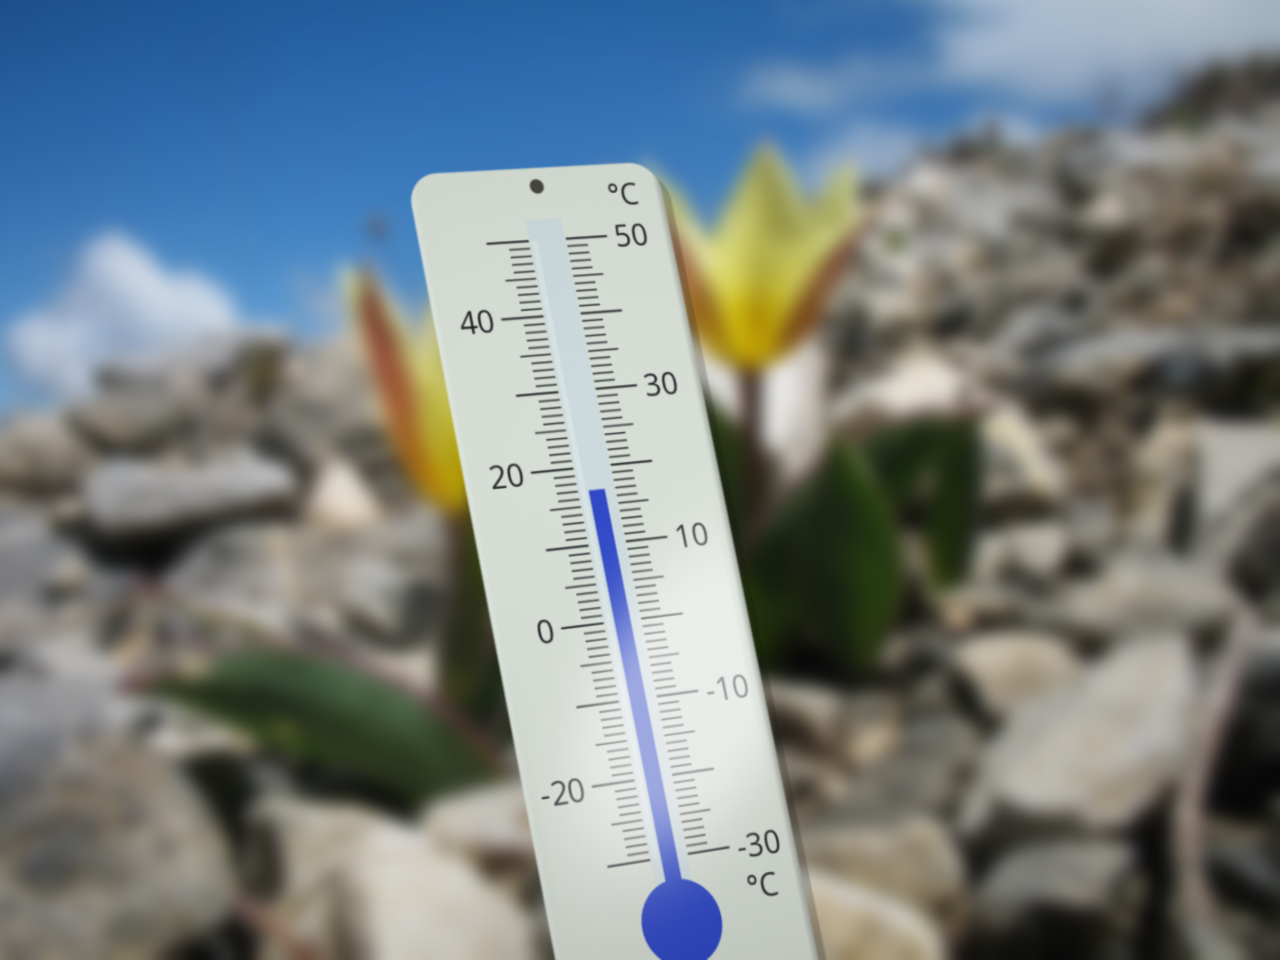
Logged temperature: 17 °C
